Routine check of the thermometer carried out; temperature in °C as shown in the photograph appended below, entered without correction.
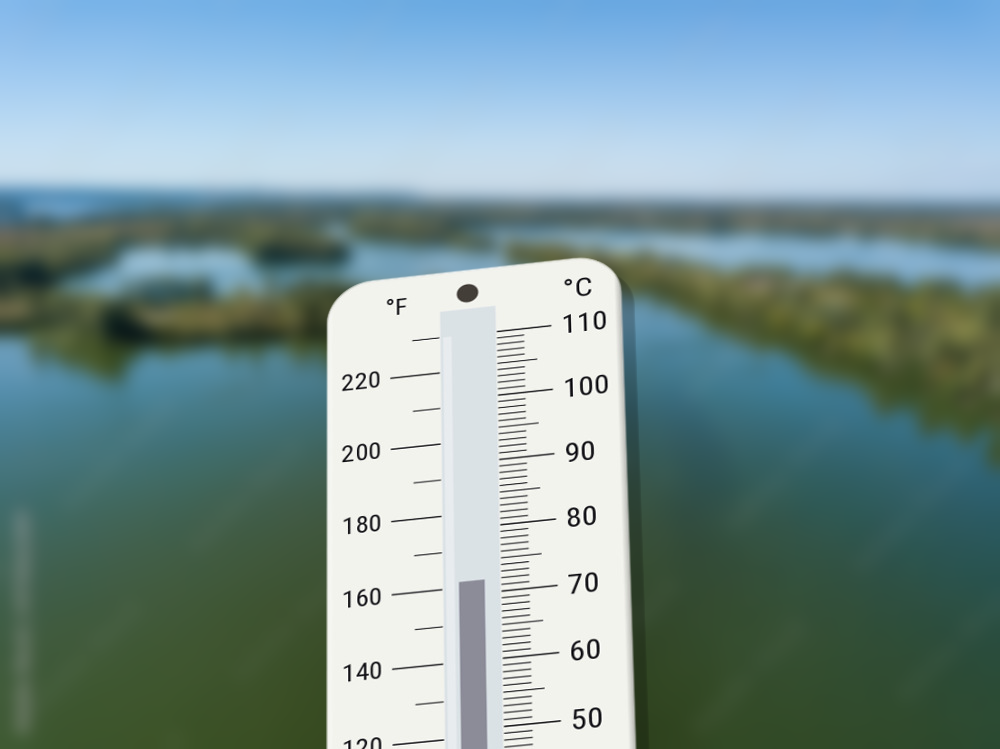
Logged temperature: 72 °C
